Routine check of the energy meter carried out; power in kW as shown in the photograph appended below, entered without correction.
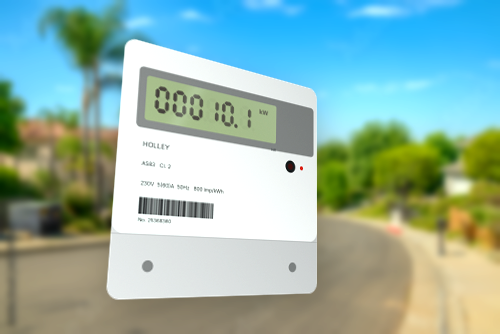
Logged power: 10.1 kW
